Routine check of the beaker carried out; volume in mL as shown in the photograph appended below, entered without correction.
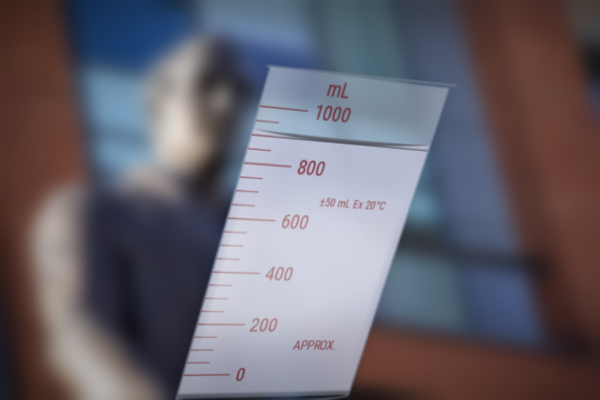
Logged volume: 900 mL
